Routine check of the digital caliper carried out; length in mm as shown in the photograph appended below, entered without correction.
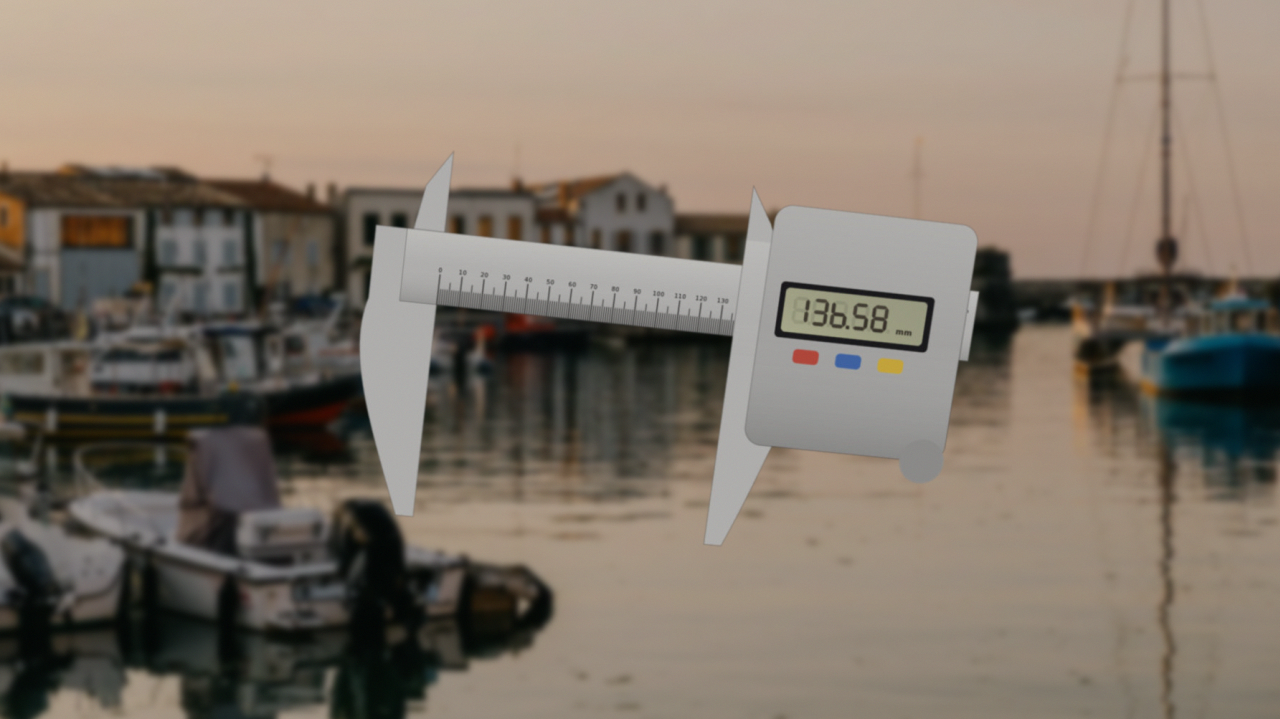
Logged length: 136.58 mm
